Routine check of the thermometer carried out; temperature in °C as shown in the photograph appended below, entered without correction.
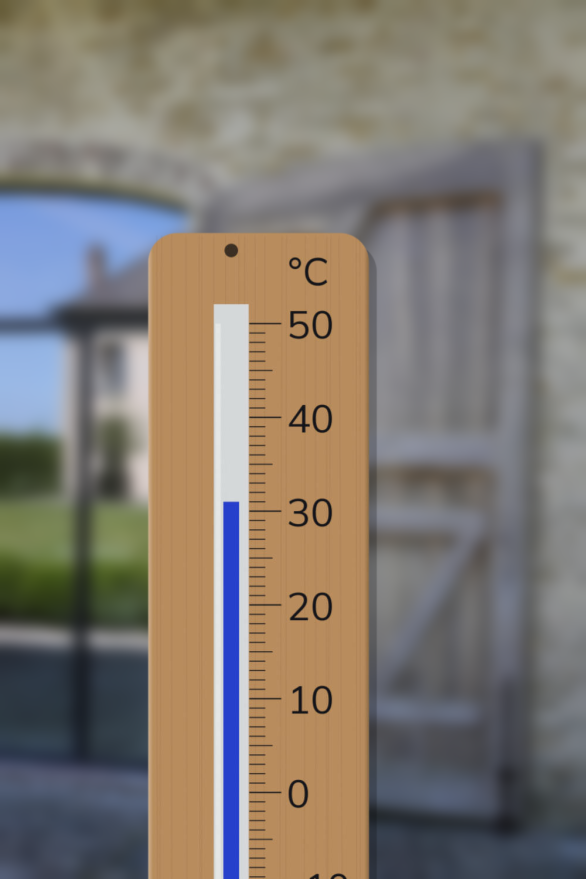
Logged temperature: 31 °C
